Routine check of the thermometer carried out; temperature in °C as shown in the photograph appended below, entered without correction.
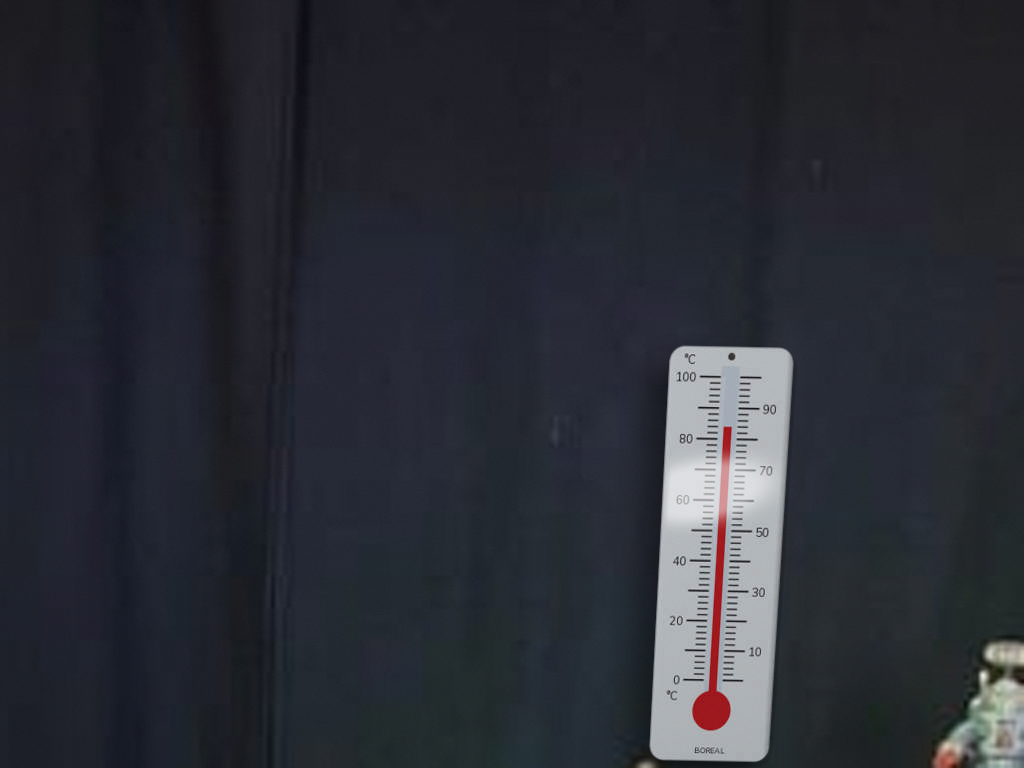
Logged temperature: 84 °C
